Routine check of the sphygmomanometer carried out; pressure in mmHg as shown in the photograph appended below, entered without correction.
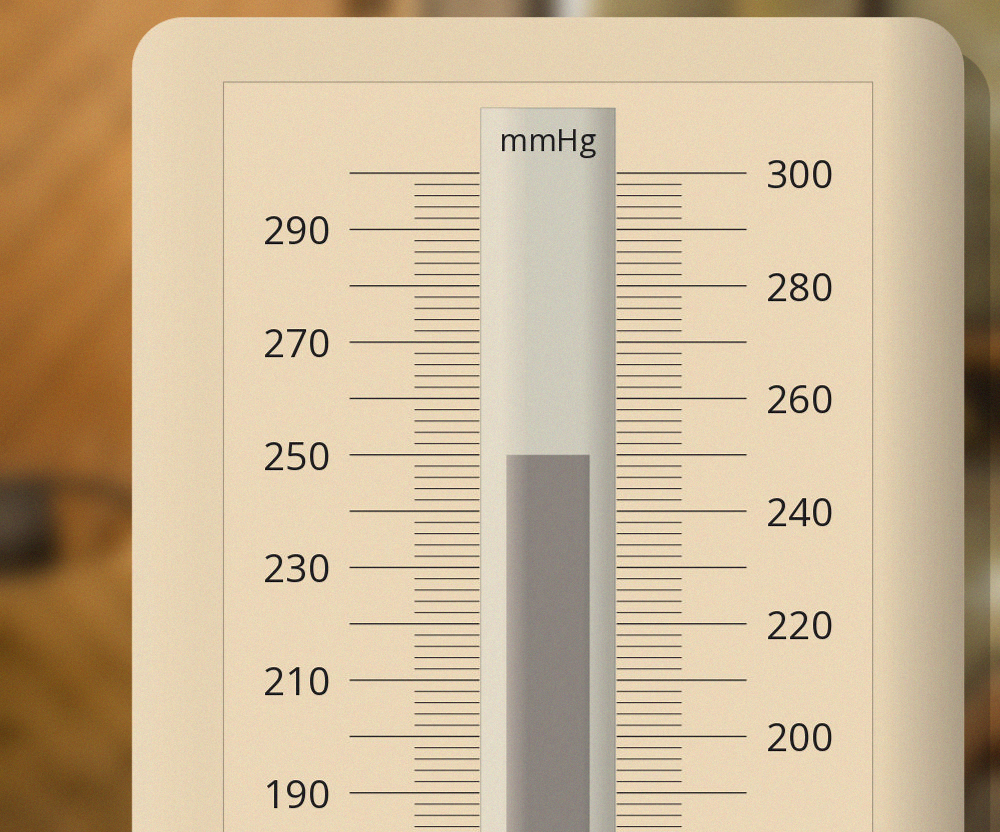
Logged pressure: 250 mmHg
